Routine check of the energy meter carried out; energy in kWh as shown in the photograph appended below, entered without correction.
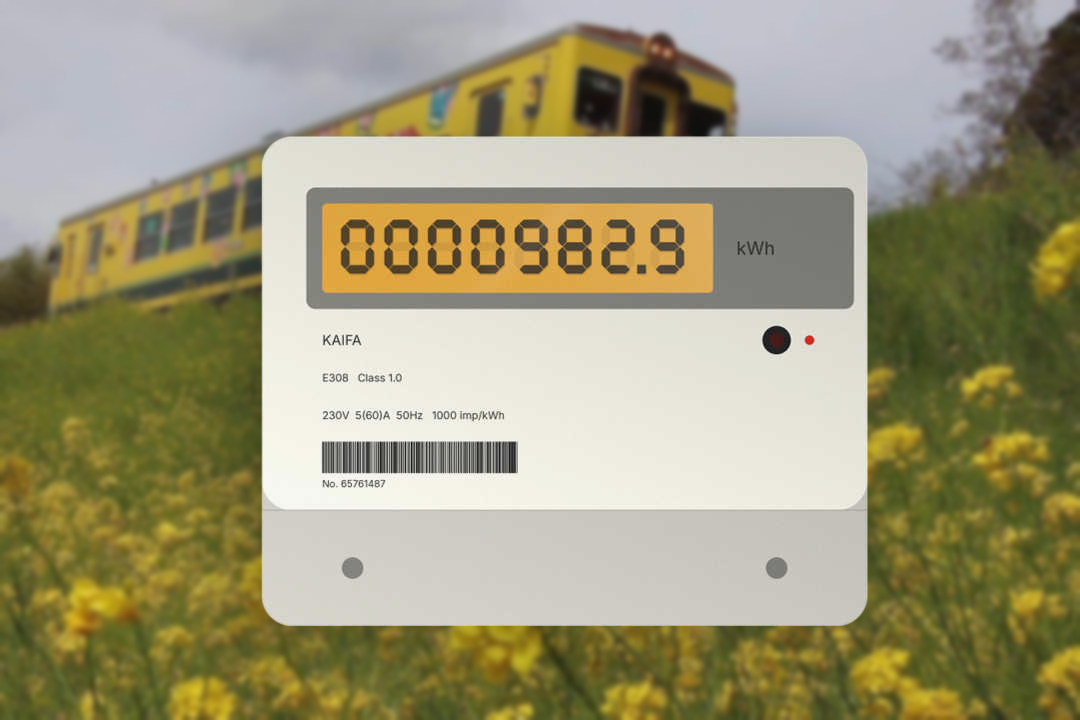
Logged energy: 982.9 kWh
